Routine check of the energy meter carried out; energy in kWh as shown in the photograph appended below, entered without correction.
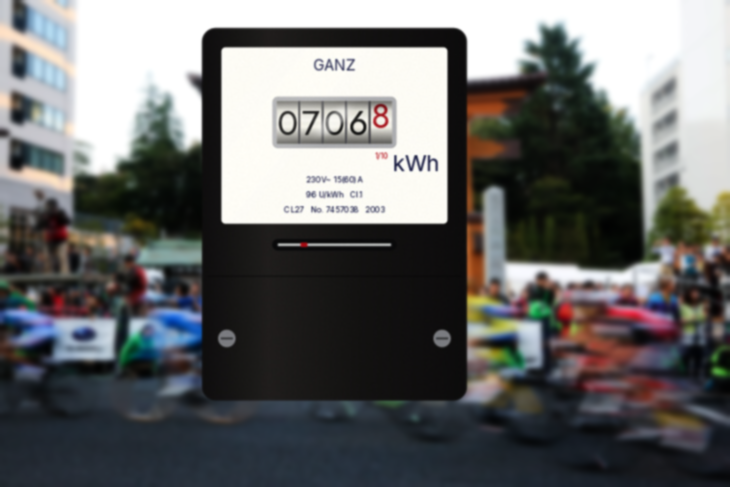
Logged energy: 706.8 kWh
